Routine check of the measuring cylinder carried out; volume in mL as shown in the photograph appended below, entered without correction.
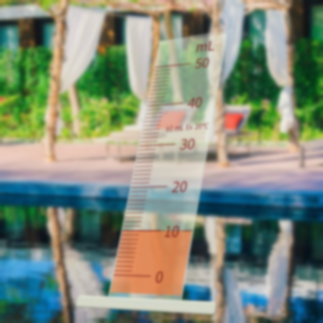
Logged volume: 10 mL
